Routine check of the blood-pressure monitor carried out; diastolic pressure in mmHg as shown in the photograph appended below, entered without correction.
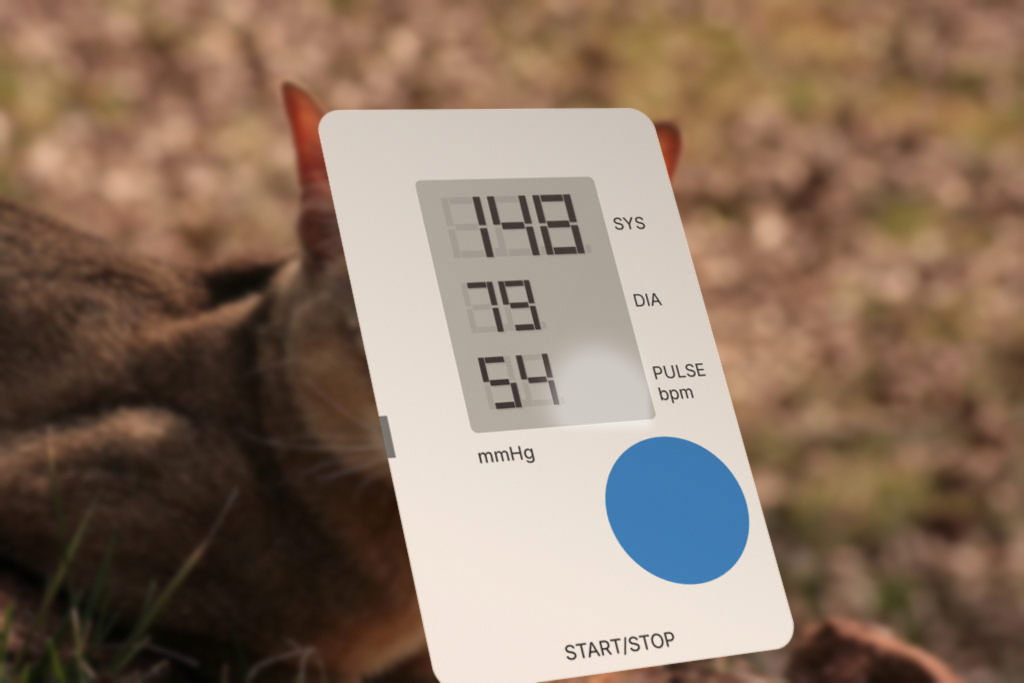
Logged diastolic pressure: 79 mmHg
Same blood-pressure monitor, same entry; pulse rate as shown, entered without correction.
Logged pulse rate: 54 bpm
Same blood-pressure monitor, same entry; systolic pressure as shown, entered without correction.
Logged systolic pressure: 148 mmHg
